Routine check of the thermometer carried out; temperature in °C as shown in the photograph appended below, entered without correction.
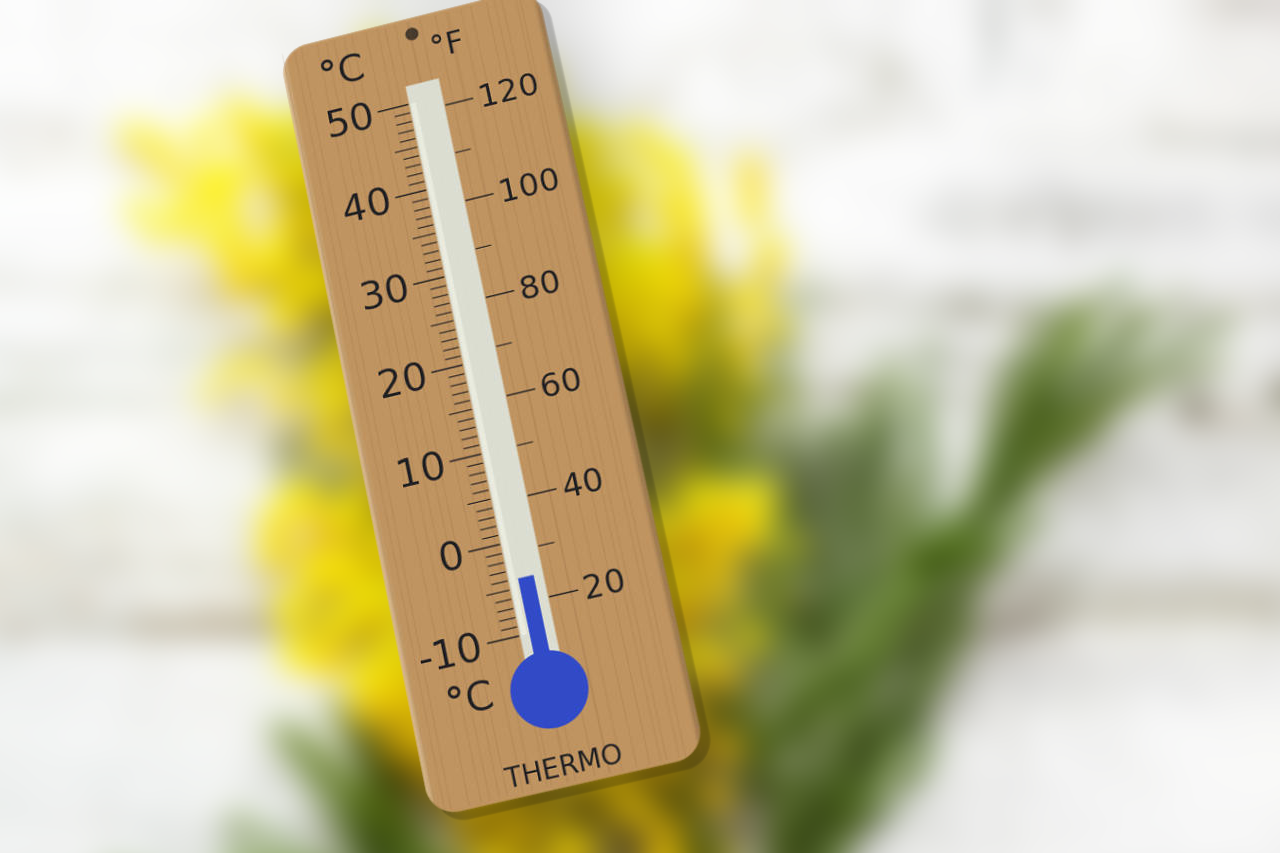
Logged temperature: -4 °C
